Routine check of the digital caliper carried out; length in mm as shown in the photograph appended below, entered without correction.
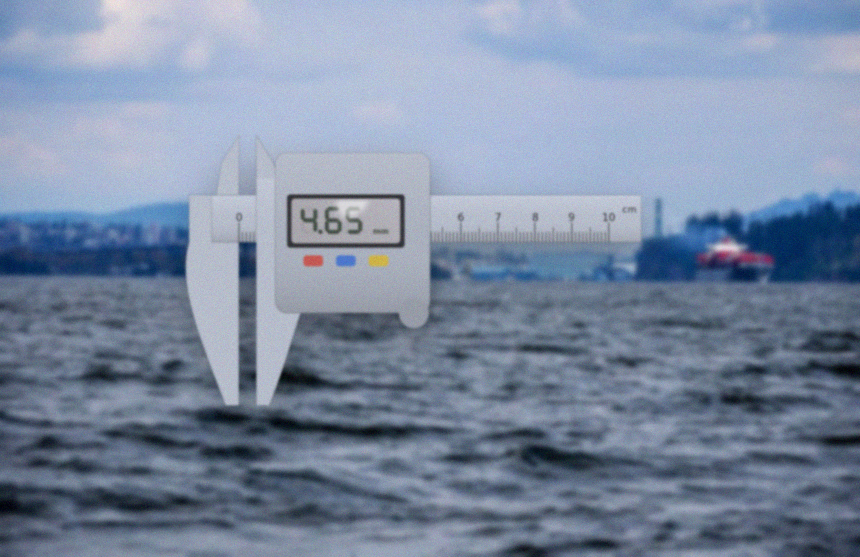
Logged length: 4.65 mm
